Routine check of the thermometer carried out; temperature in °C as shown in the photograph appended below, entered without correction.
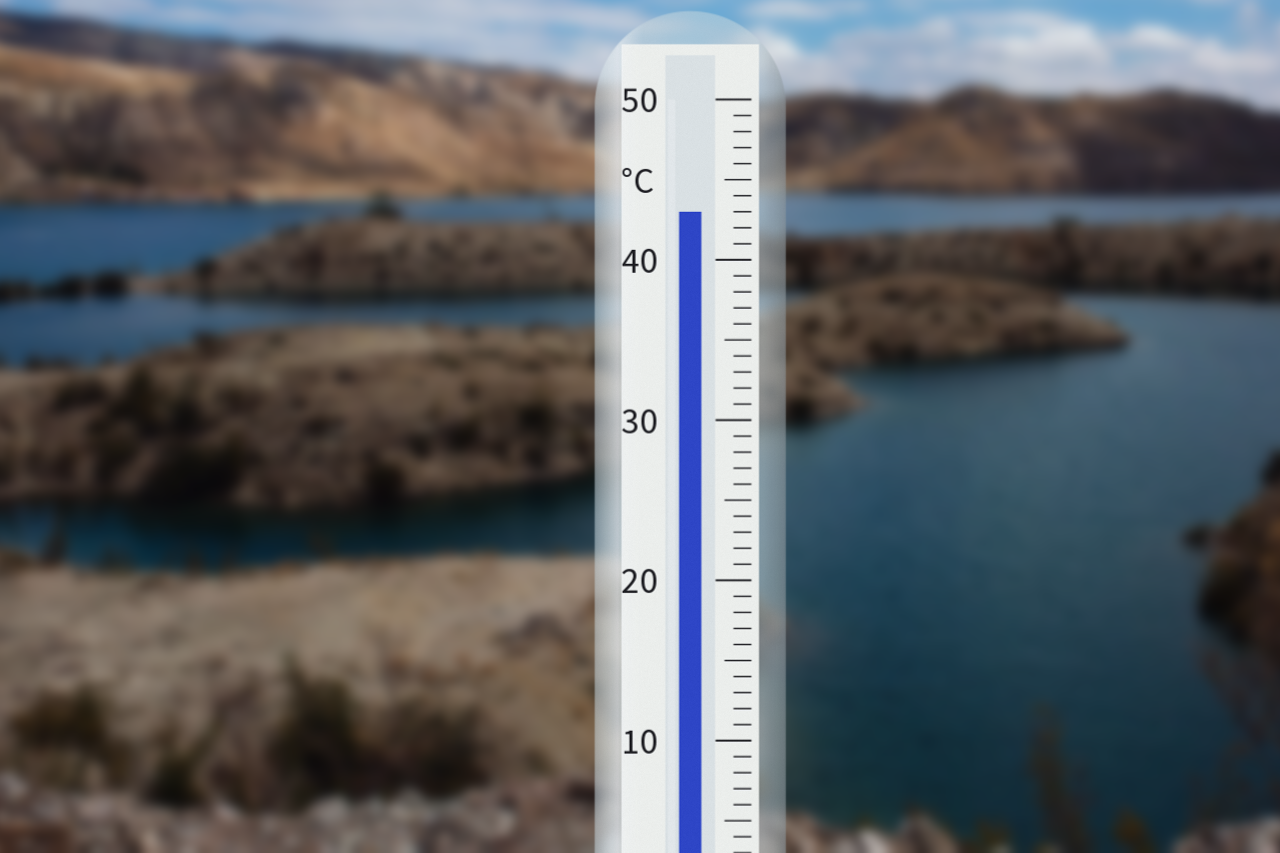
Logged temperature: 43 °C
